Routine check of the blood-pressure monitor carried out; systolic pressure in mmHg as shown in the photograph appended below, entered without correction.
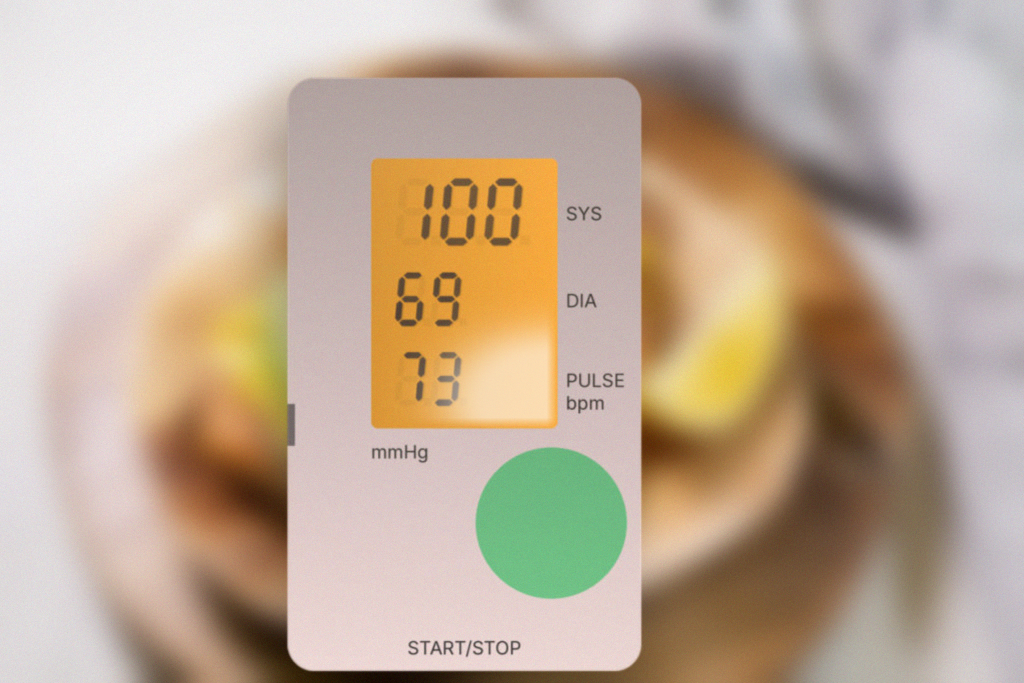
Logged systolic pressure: 100 mmHg
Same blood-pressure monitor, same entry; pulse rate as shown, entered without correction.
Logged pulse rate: 73 bpm
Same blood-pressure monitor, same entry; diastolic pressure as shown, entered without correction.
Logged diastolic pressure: 69 mmHg
